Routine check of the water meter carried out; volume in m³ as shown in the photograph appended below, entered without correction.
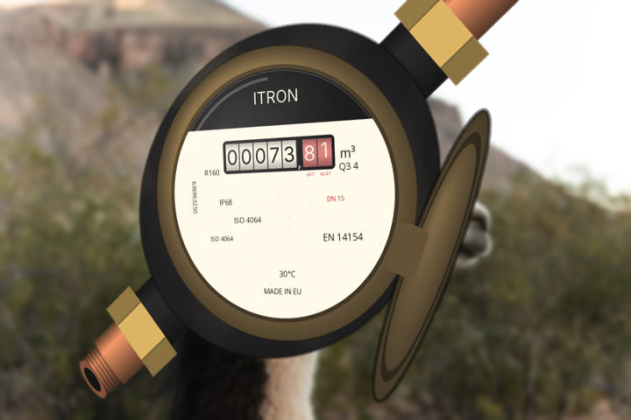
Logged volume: 73.81 m³
